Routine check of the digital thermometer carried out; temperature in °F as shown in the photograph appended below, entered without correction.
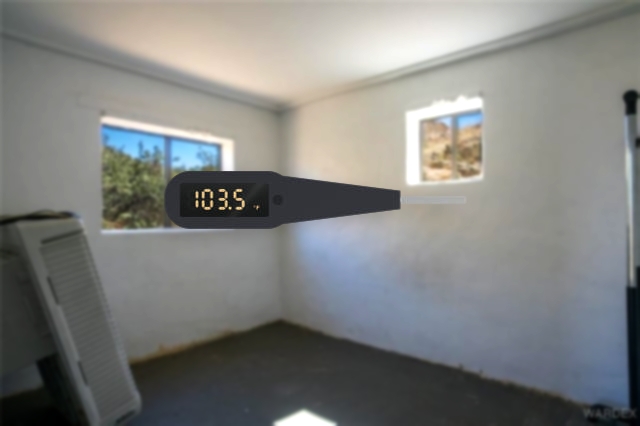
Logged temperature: 103.5 °F
